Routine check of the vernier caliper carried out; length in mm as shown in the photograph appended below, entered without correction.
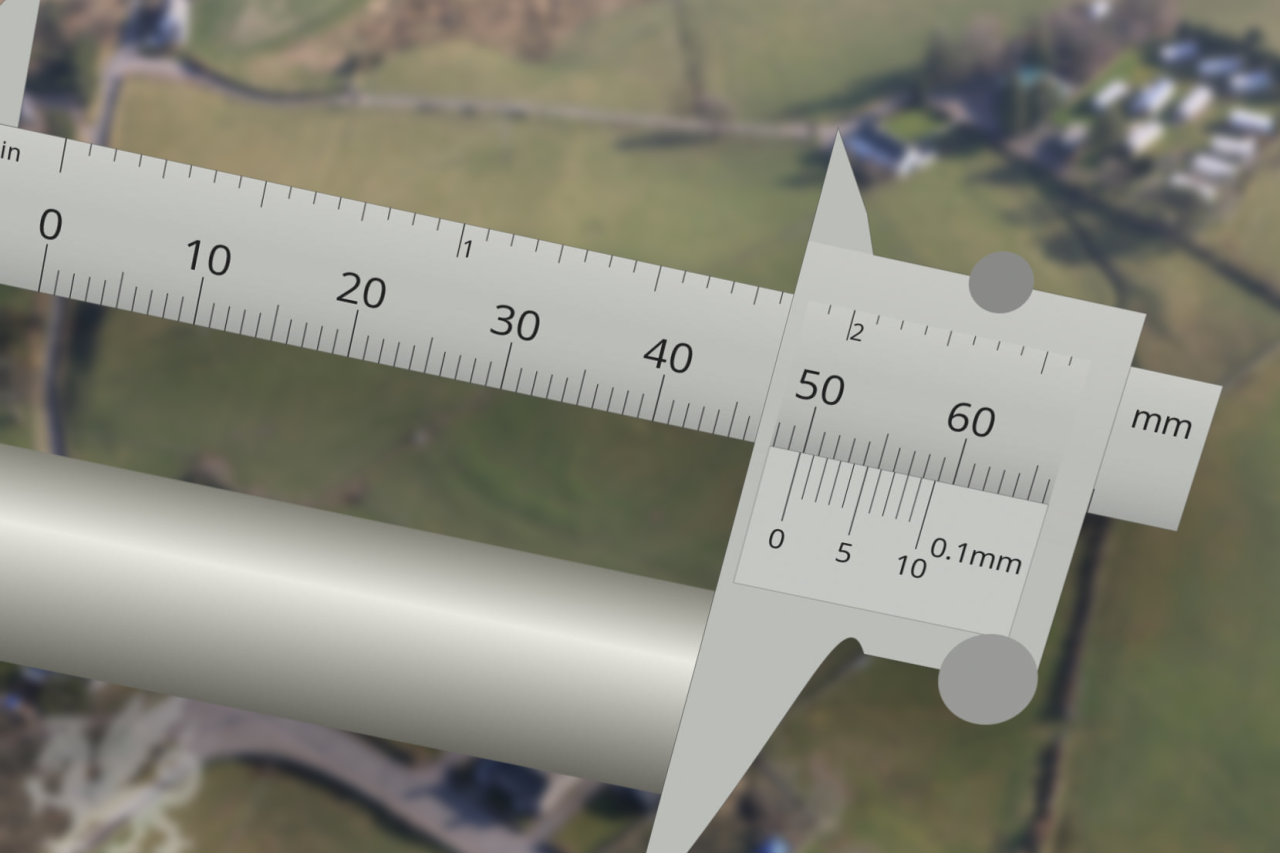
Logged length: 49.8 mm
